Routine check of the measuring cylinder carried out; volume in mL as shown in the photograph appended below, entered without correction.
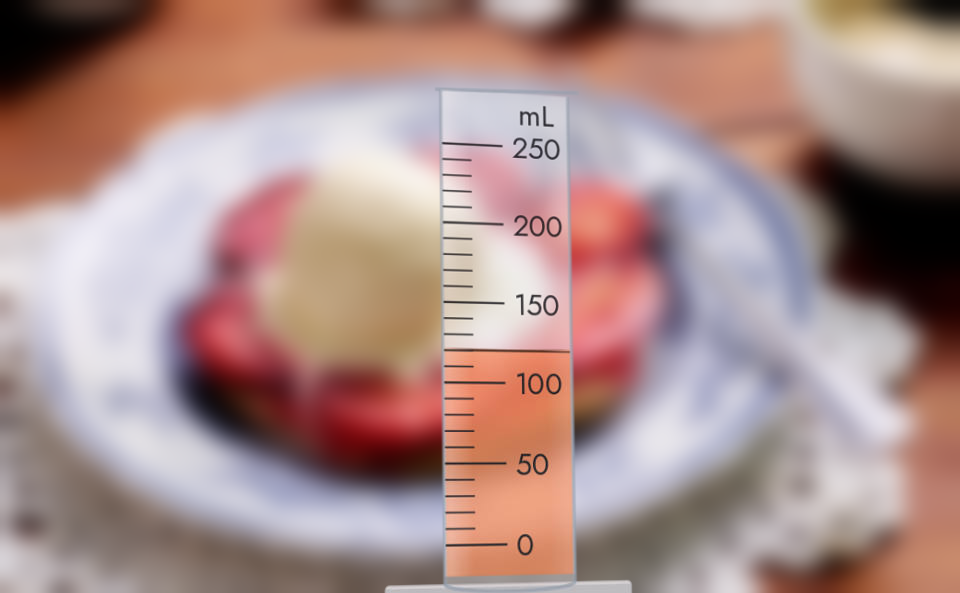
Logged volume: 120 mL
